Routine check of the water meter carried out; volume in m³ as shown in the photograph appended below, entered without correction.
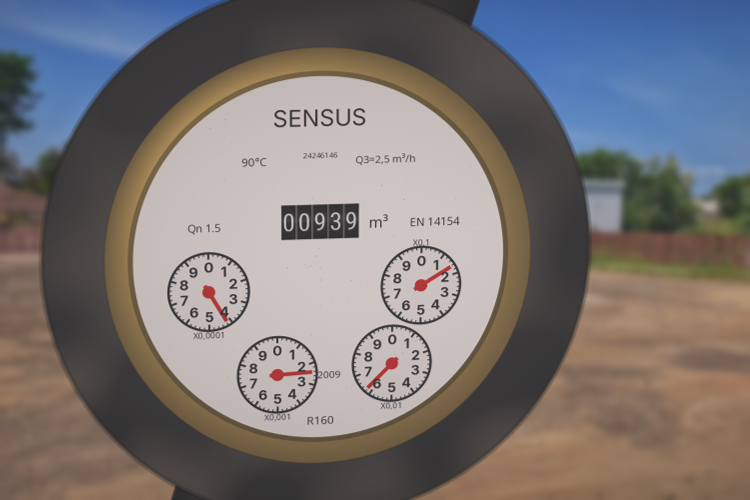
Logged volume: 939.1624 m³
